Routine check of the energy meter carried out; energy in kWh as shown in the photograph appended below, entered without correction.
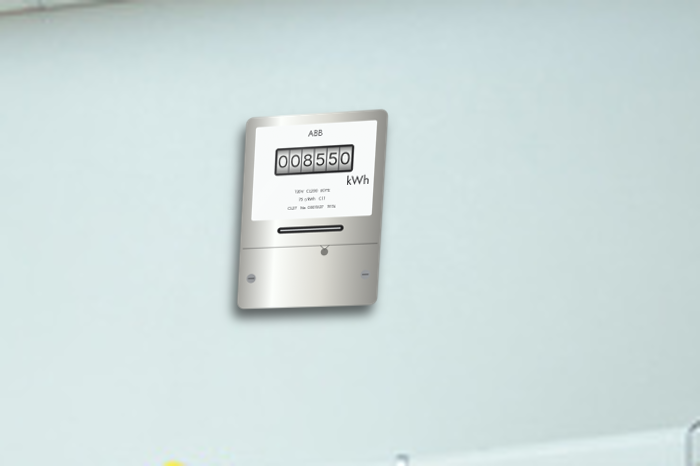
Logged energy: 8550 kWh
